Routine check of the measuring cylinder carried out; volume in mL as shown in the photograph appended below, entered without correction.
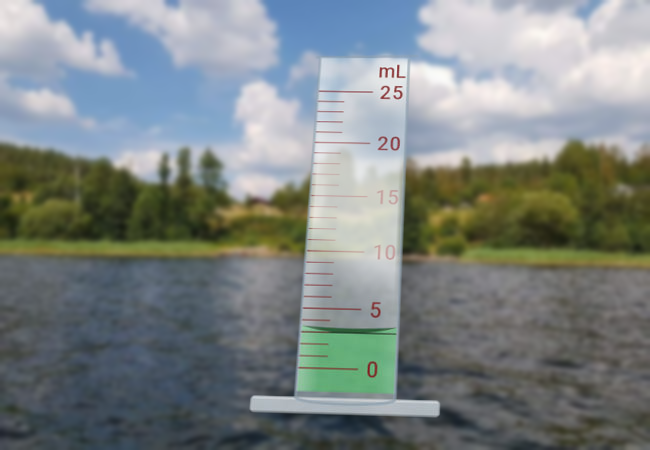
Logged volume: 3 mL
